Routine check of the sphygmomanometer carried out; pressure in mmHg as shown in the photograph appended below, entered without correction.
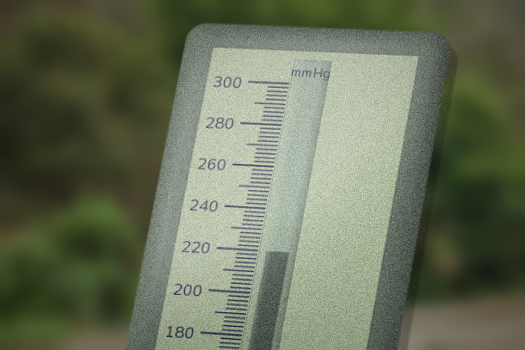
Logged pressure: 220 mmHg
